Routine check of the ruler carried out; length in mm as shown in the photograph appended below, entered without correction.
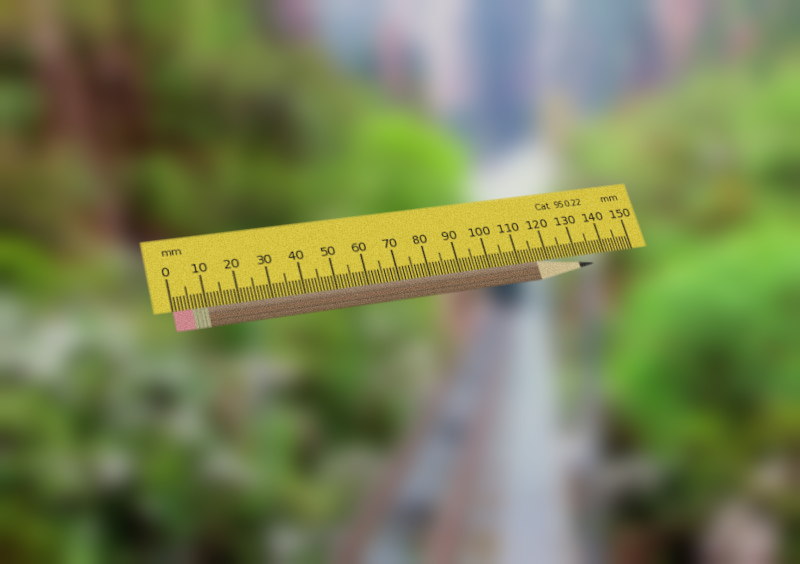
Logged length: 135 mm
